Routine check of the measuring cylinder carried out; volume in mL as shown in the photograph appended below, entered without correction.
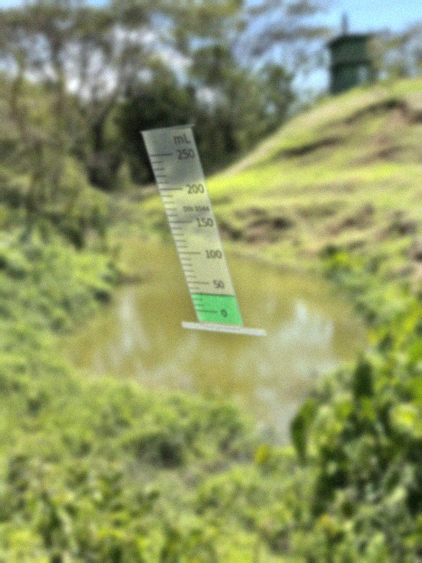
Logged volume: 30 mL
